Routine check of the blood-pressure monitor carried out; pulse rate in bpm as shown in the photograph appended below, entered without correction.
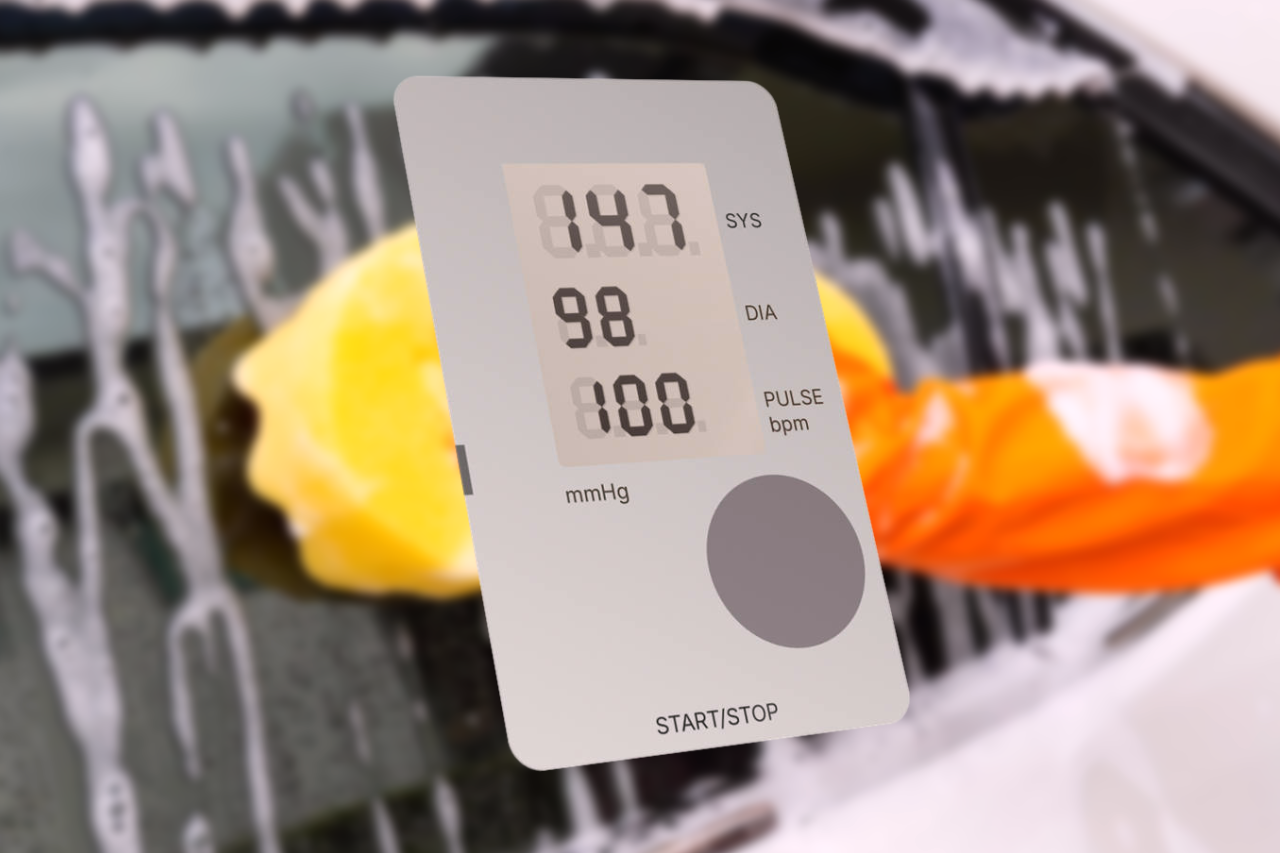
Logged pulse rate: 100 bpm
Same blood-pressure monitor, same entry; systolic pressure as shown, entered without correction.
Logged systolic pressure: 147 mmHg
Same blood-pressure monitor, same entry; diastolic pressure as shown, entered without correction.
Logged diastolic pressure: 98 mmHg
